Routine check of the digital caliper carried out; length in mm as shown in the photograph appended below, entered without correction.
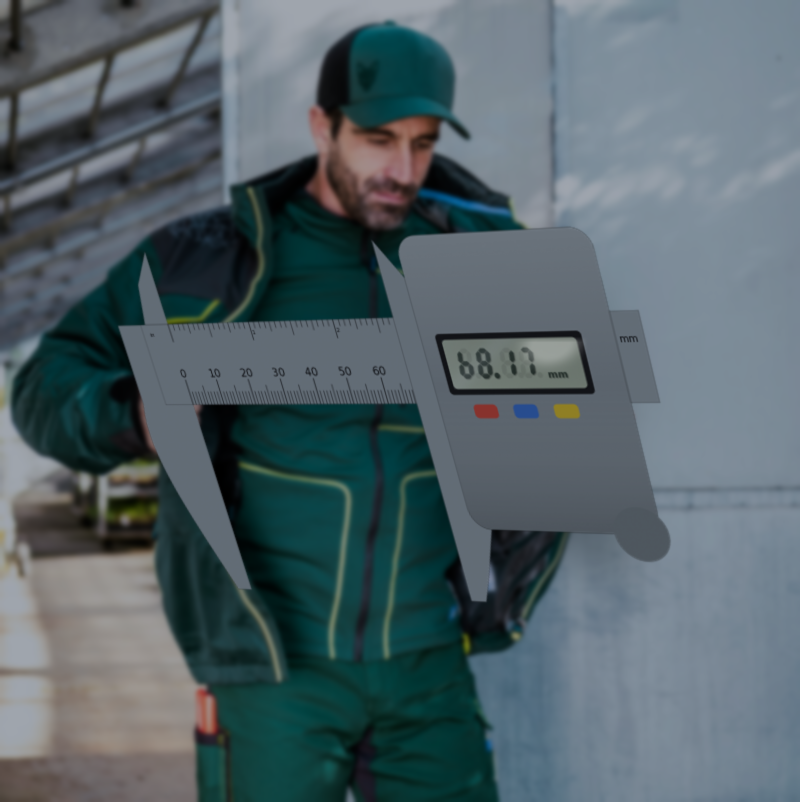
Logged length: 68.17 mm
